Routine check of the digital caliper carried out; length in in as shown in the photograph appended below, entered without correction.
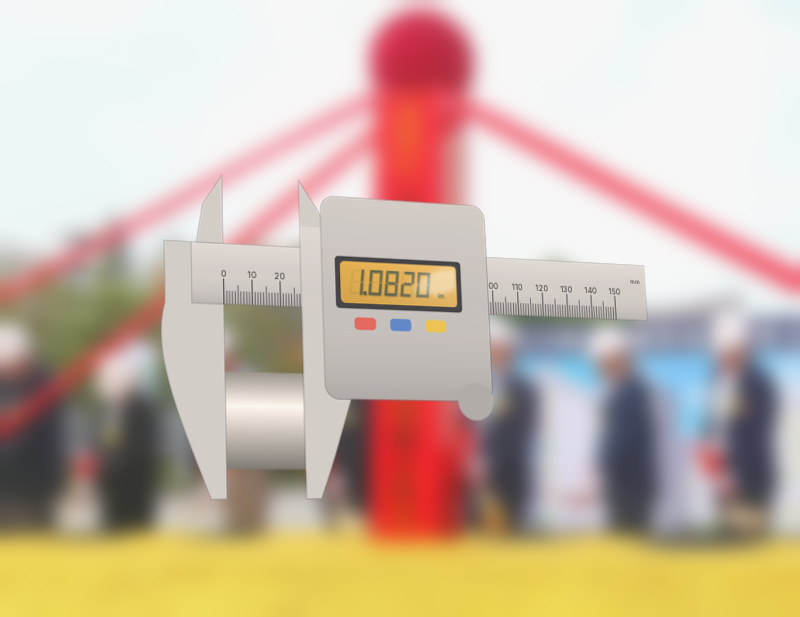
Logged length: 1.0820 in
